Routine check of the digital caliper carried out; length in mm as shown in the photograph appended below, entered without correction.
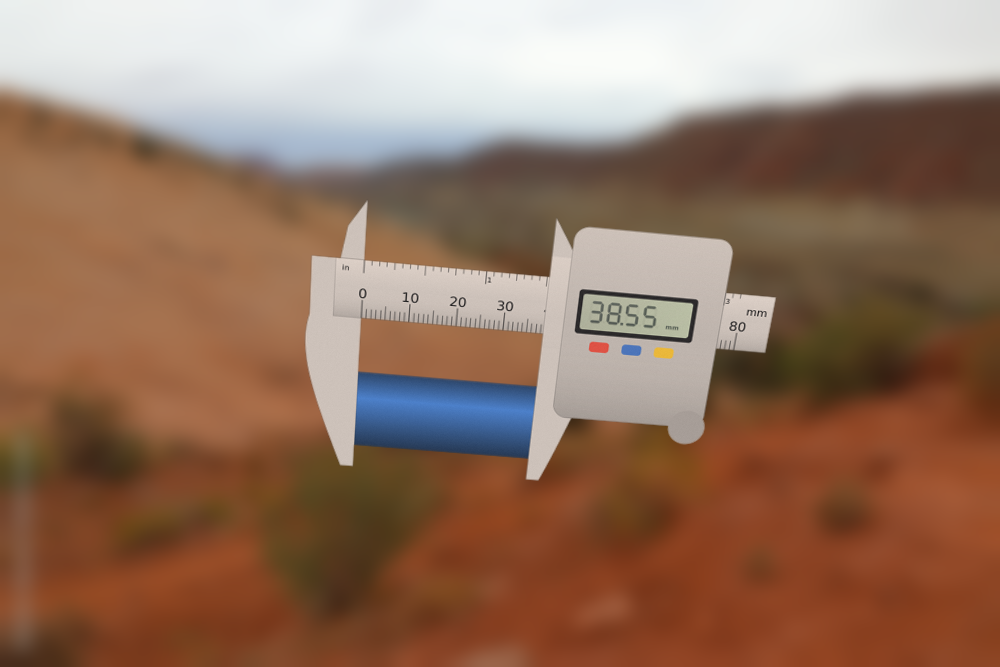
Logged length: 38.55 mm
